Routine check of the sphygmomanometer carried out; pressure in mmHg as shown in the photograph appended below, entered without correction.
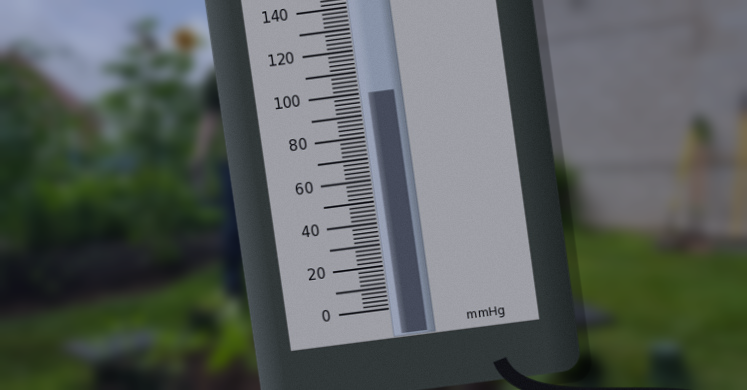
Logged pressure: 100 mmHg
